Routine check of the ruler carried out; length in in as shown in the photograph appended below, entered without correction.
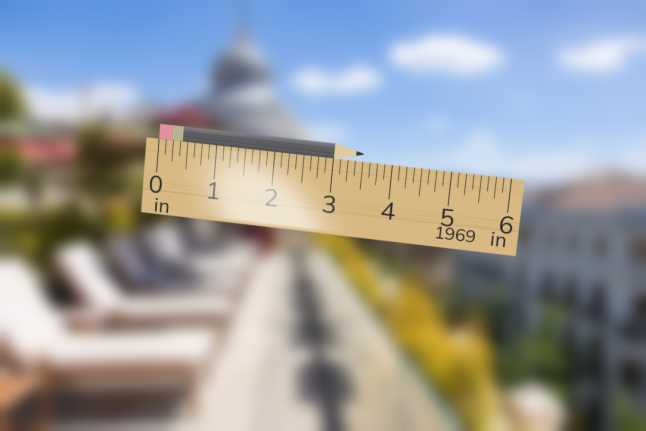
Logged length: 3.5 in
